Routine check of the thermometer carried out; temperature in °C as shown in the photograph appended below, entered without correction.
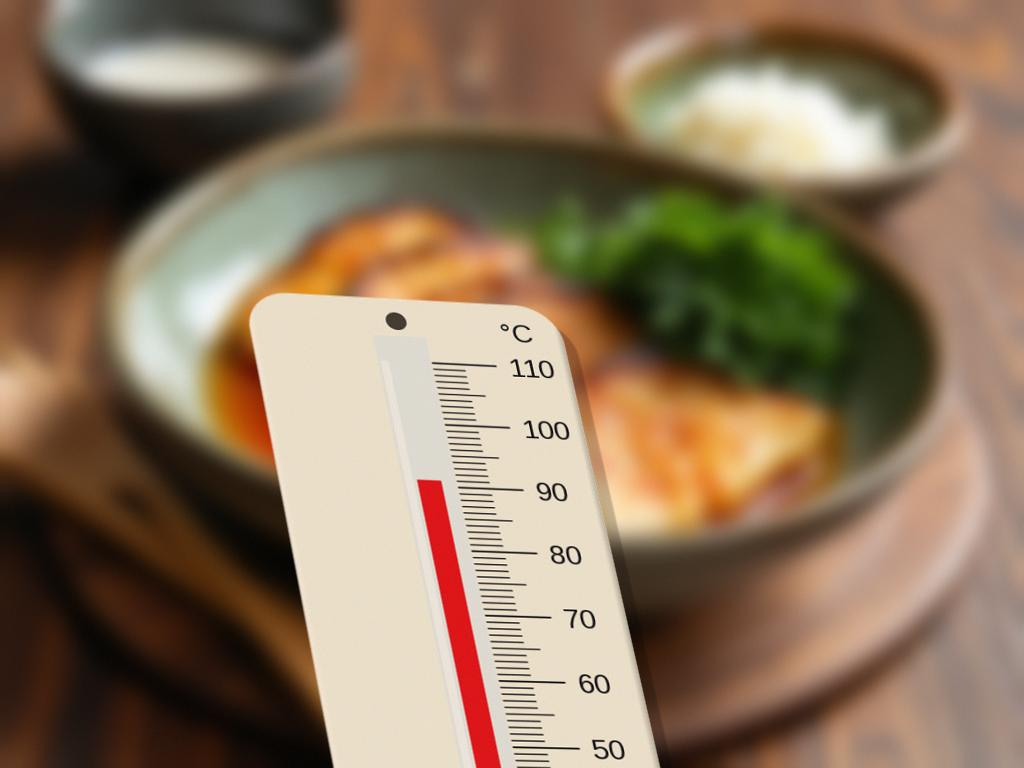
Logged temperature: 91 °C
